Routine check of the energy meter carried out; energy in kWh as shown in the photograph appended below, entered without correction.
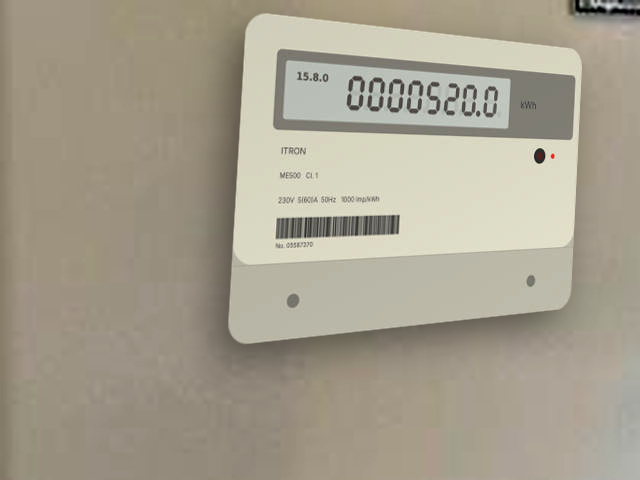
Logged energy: 520.0 kWh
